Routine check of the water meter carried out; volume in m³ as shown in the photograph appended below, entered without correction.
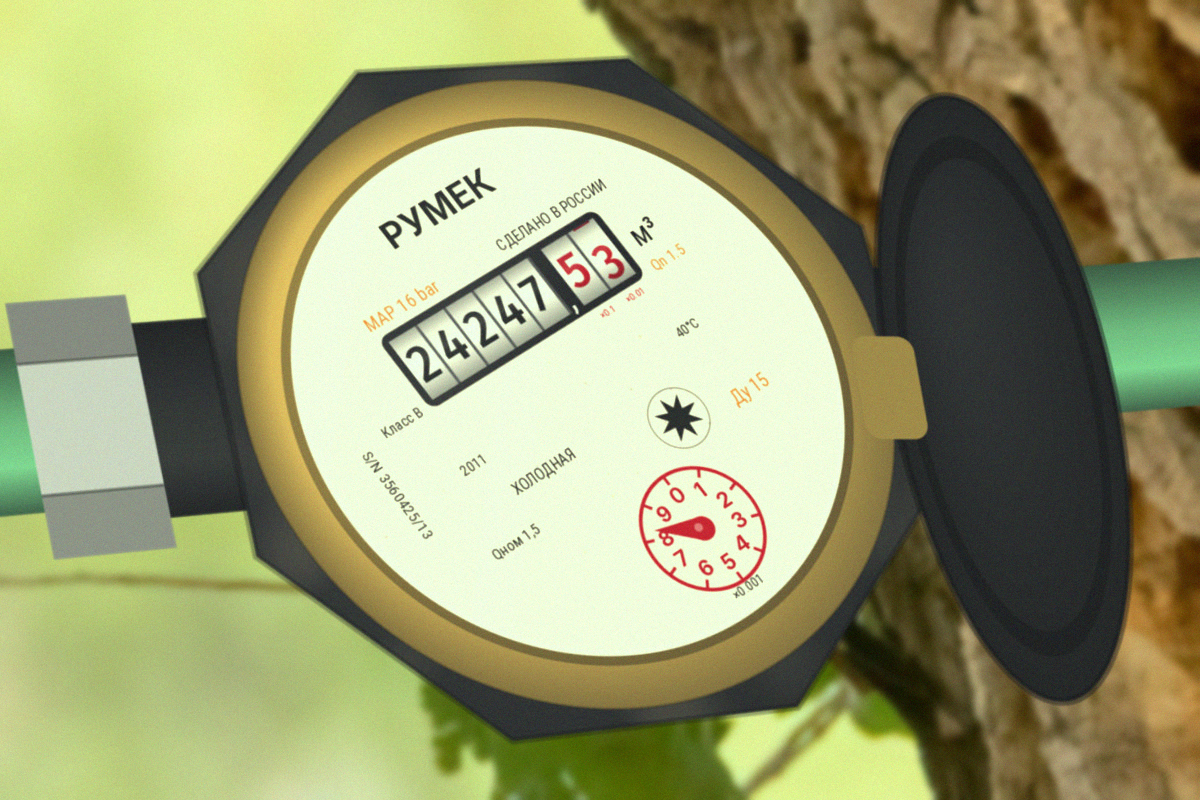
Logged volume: 24247.528 m³
